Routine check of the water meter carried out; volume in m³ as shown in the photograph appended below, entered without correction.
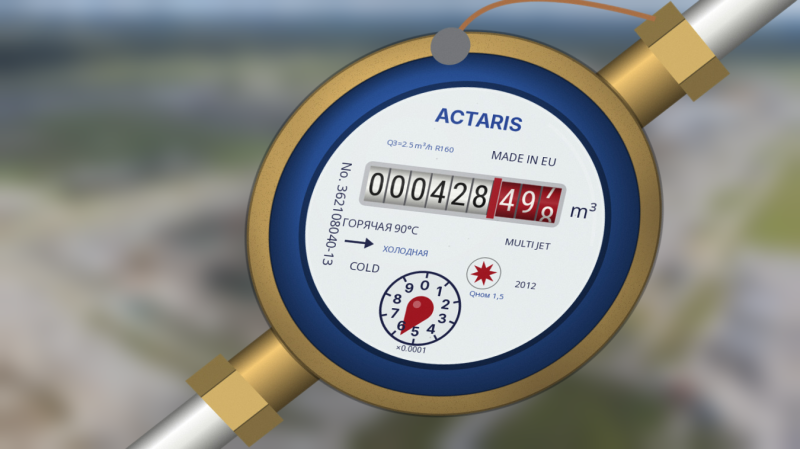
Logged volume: 428.4975 m³
